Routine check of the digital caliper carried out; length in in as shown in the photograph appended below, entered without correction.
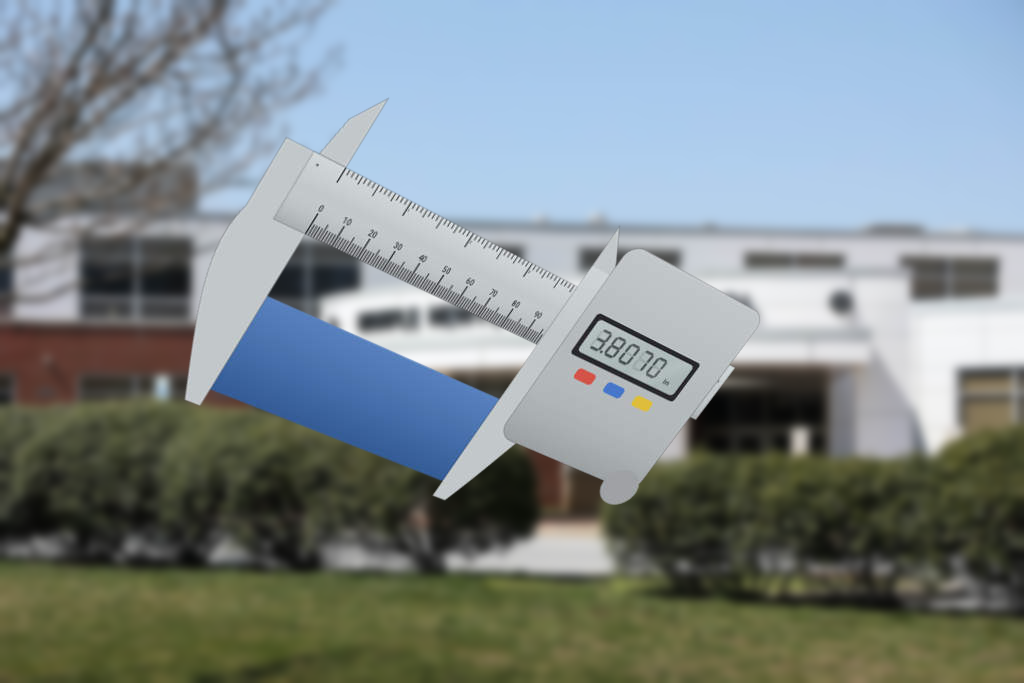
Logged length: 3.8070 in
